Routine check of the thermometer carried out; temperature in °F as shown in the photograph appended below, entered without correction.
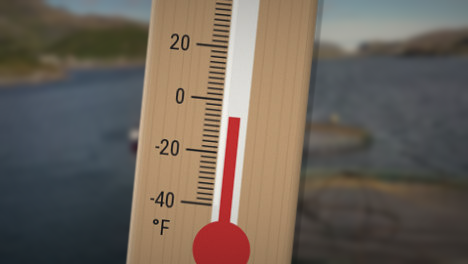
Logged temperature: -6 °F
